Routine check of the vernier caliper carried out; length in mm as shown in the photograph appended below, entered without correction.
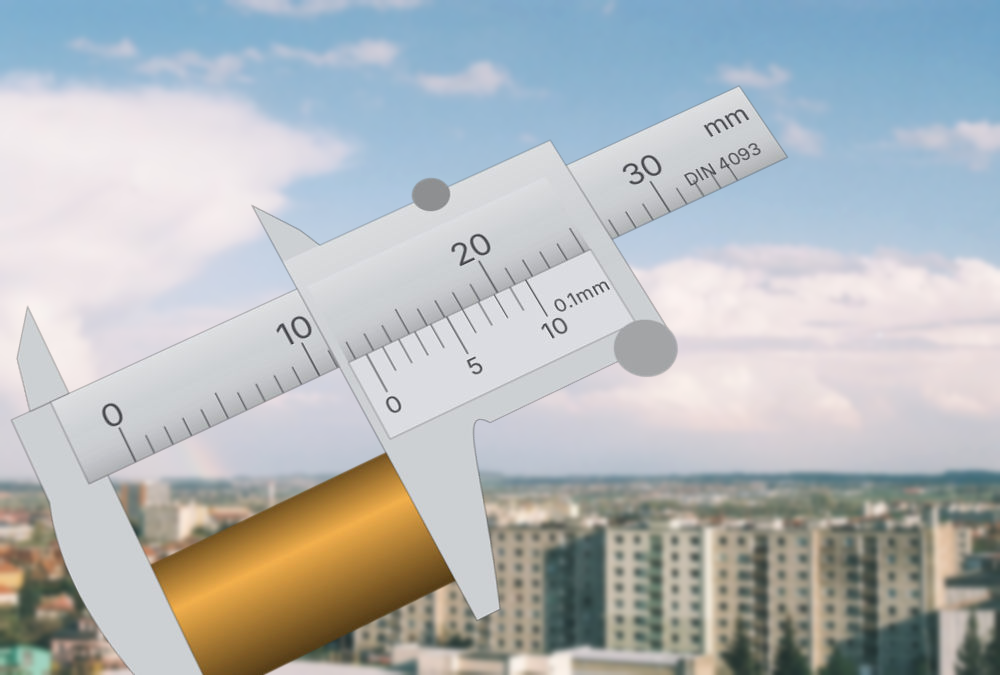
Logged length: 12.6 mm
